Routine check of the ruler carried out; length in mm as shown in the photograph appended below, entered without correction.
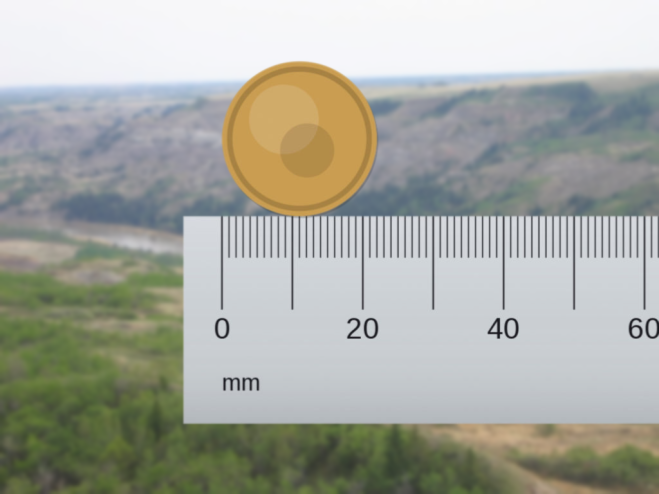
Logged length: 22 mm
